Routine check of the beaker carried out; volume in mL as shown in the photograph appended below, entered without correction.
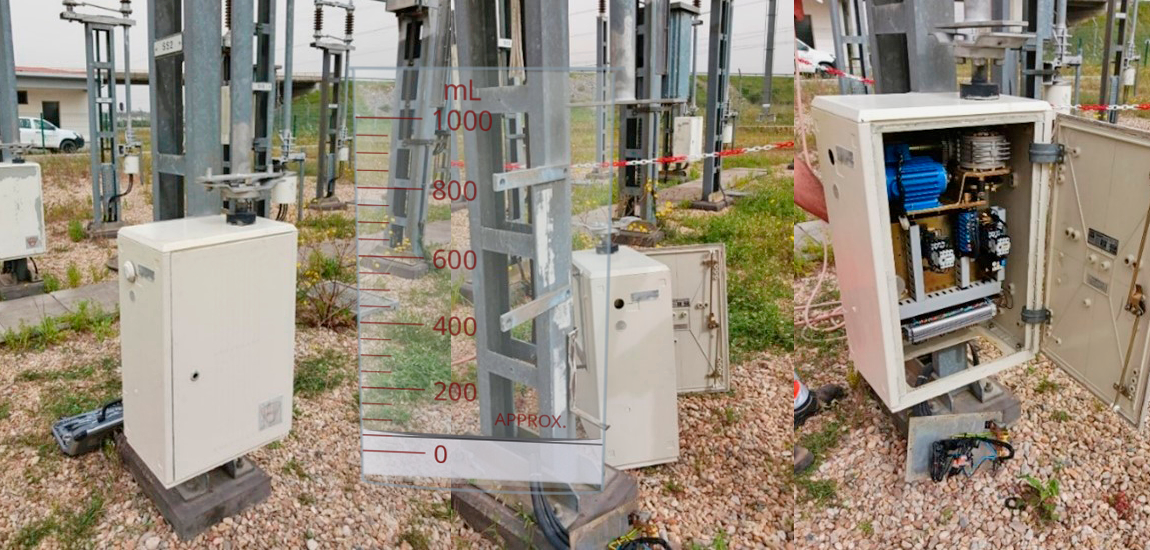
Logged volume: 50 mL
